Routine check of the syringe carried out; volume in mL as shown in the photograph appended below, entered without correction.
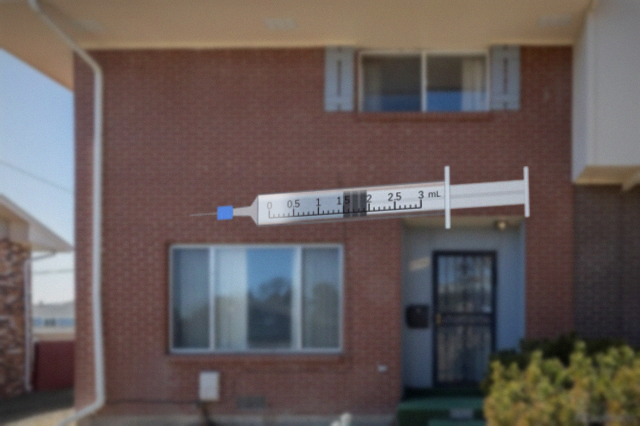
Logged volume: 1.5 mL
